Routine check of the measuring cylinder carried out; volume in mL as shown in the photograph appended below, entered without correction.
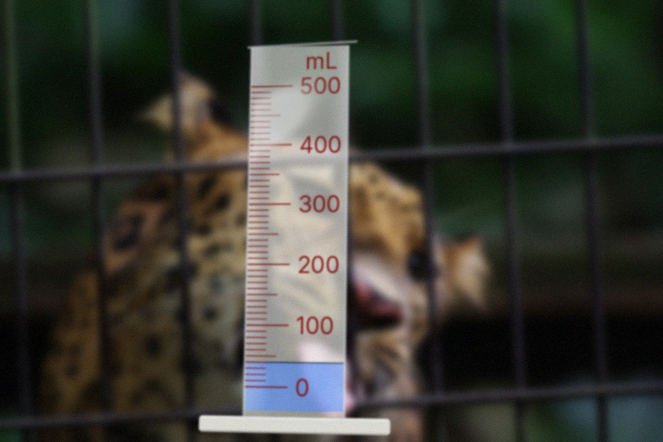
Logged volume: 40 mL
